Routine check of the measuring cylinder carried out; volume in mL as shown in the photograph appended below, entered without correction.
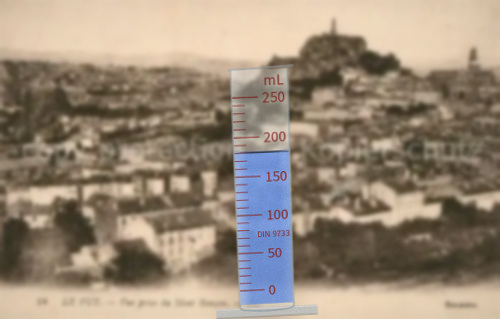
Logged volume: 180 mL
